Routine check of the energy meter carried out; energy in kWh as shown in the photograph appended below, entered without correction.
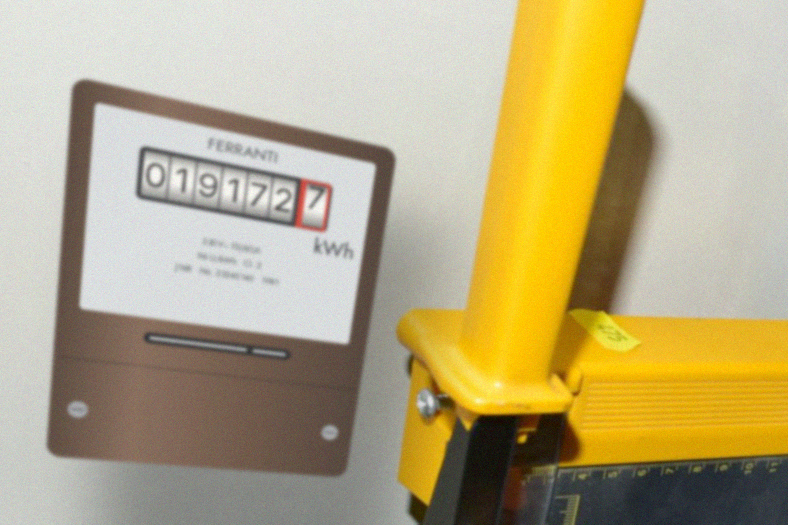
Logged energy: 19172.7 kWh
